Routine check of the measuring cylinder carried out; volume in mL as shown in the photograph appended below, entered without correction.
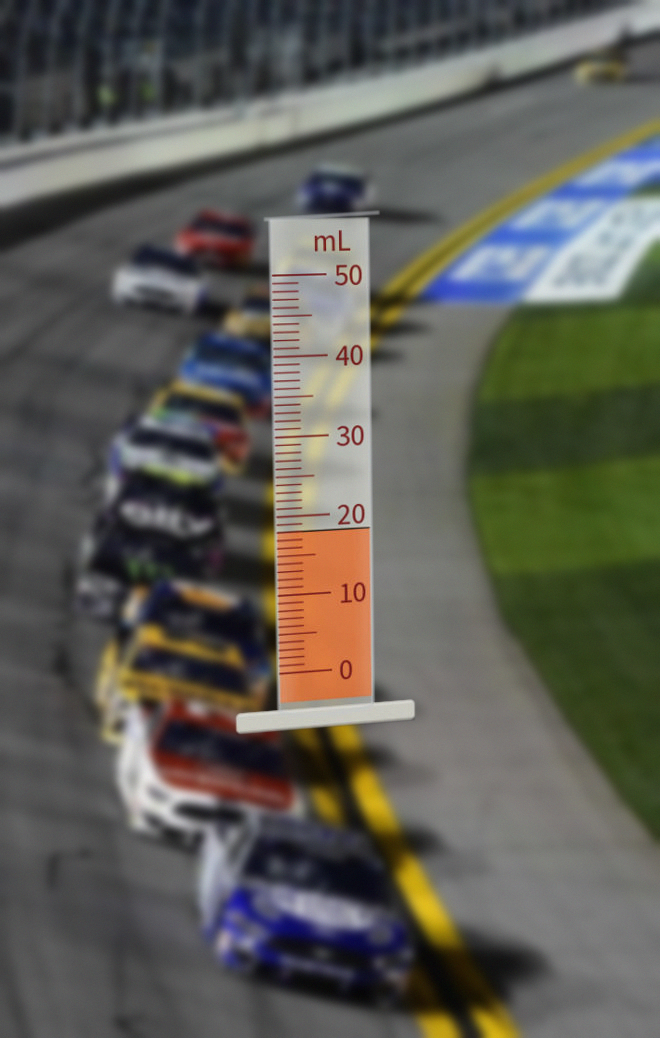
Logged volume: 18 mL
